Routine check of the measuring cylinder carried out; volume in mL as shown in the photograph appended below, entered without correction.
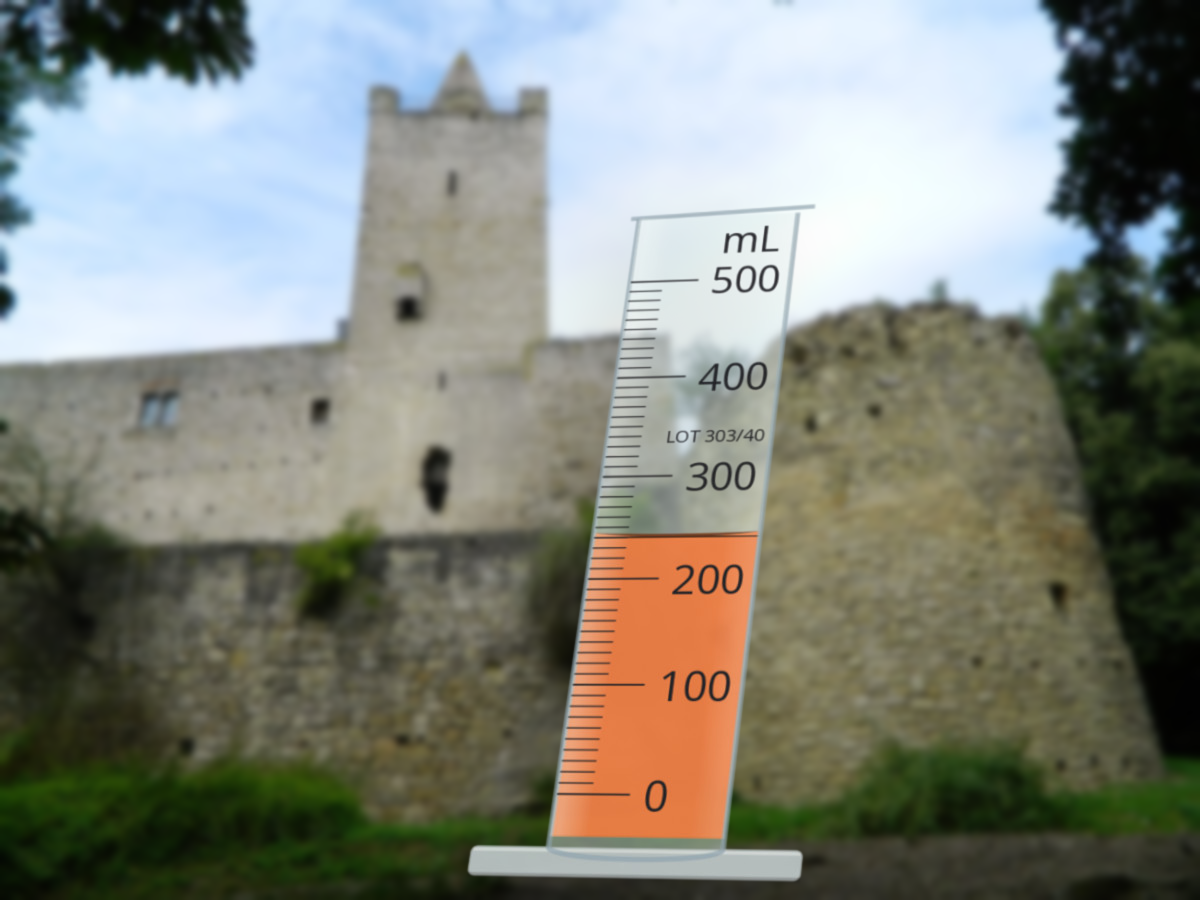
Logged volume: 240 mL
